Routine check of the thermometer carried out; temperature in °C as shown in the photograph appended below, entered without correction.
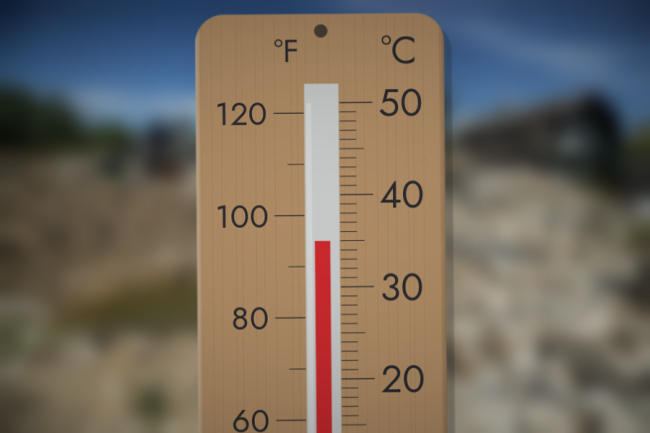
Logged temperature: 35 °C
